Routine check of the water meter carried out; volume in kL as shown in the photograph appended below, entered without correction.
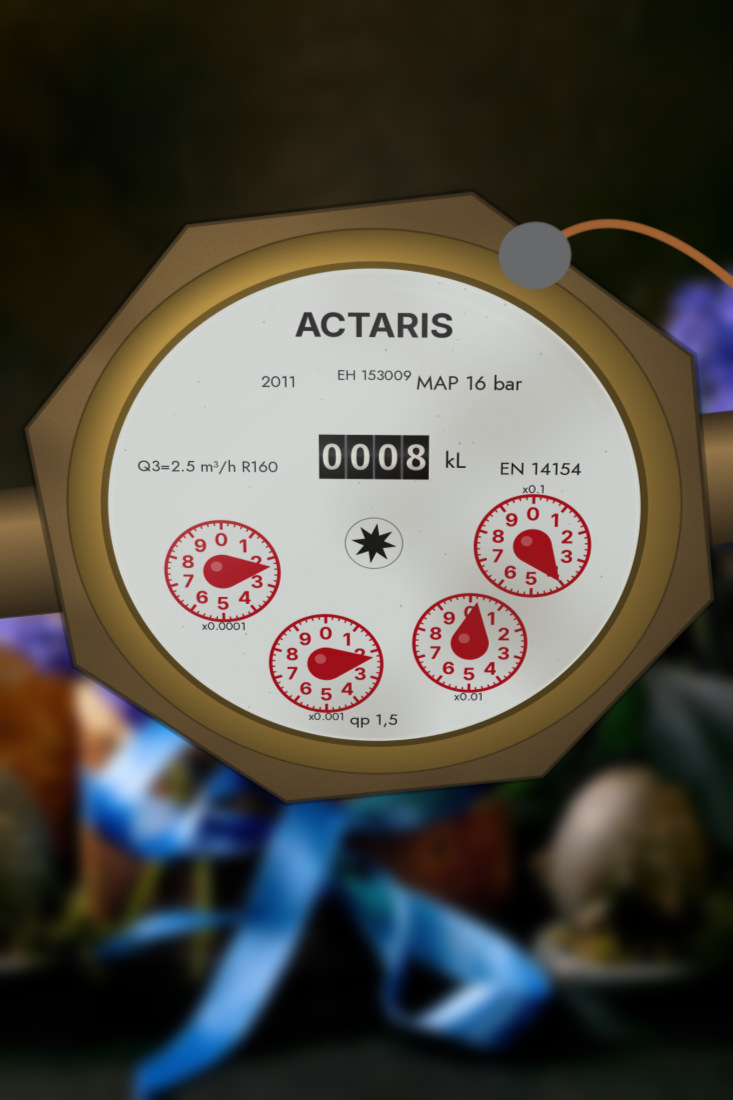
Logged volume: 8.4022 kL
